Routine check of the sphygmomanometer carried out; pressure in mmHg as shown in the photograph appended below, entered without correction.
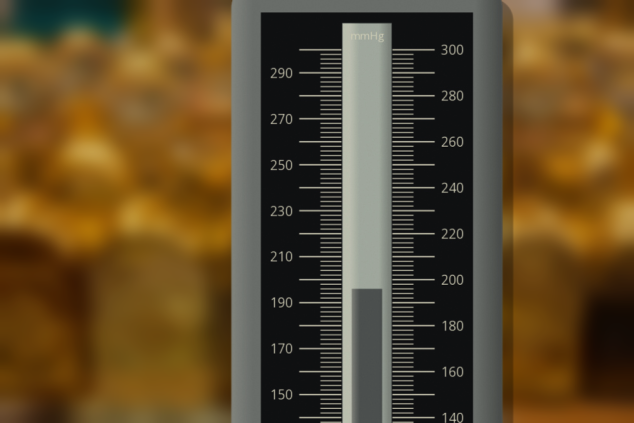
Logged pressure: 196 mmHg
